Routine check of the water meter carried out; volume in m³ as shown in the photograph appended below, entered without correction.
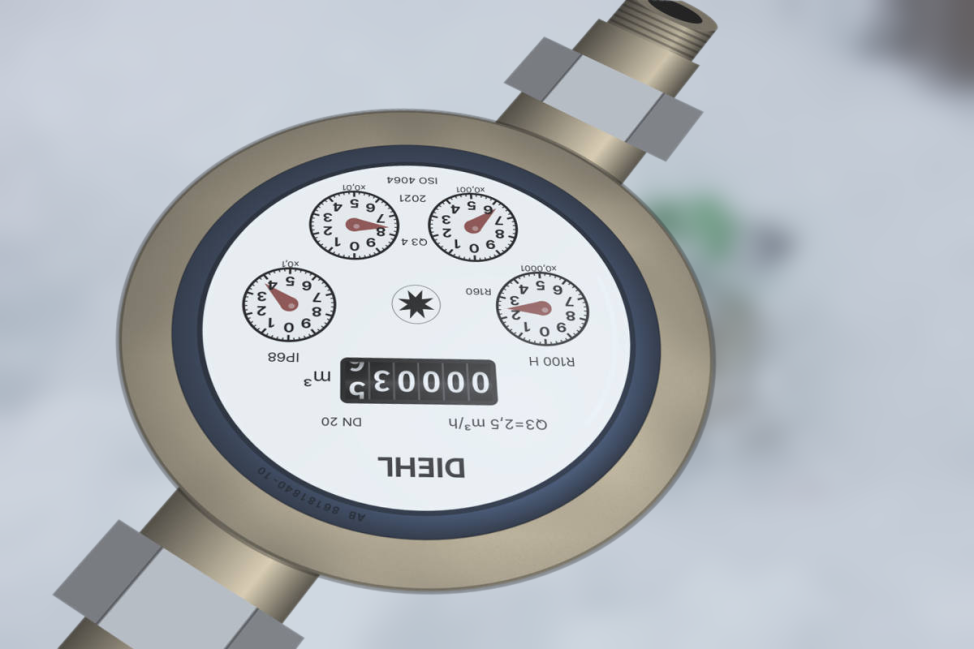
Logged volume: 35.3762 m³
